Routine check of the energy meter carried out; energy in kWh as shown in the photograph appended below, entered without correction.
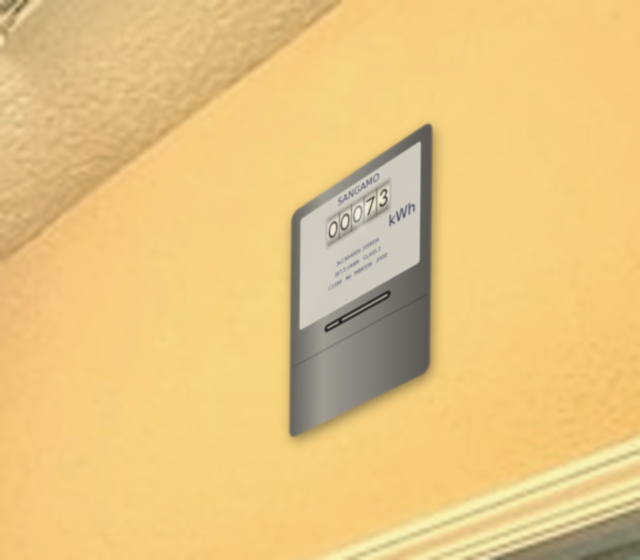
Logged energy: 73 kWh
